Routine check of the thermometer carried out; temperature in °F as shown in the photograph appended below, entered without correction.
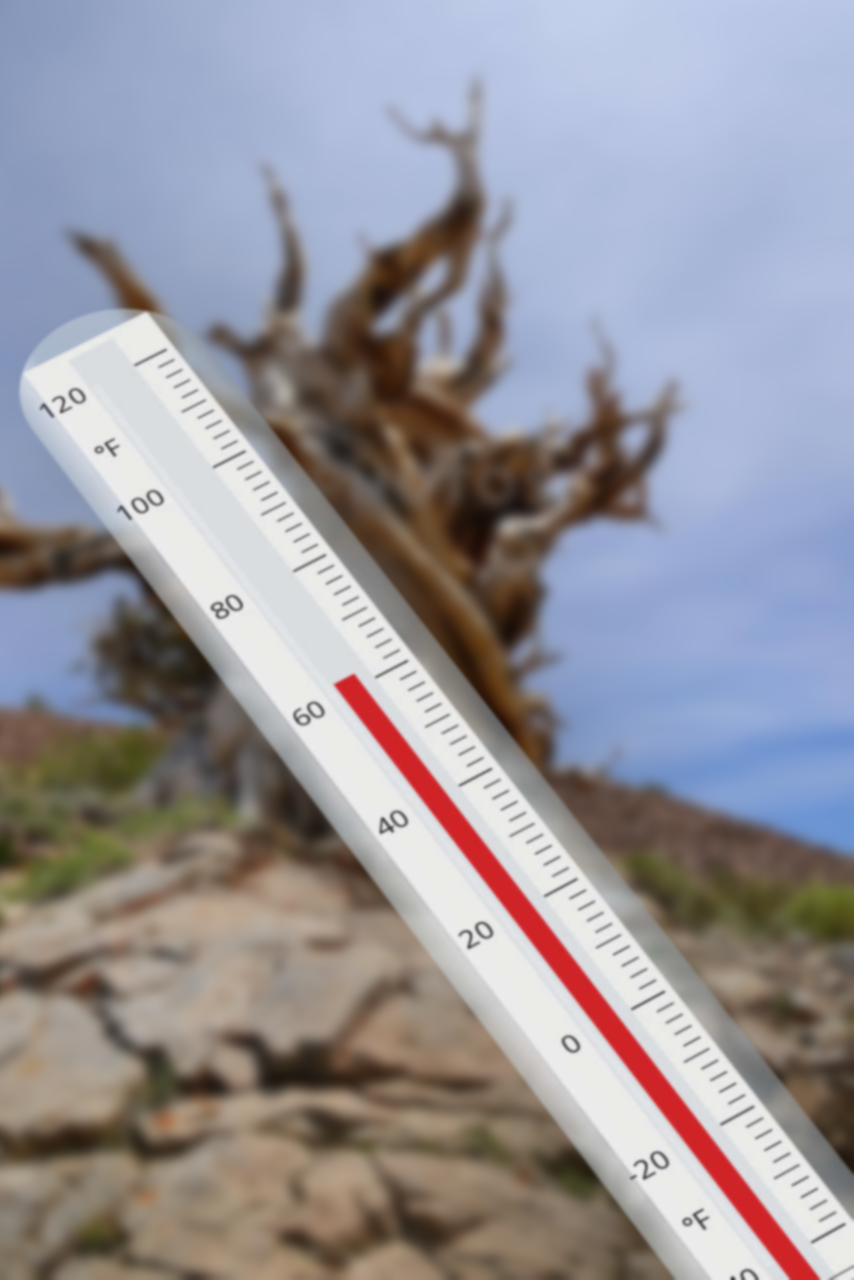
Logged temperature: 62 °F
